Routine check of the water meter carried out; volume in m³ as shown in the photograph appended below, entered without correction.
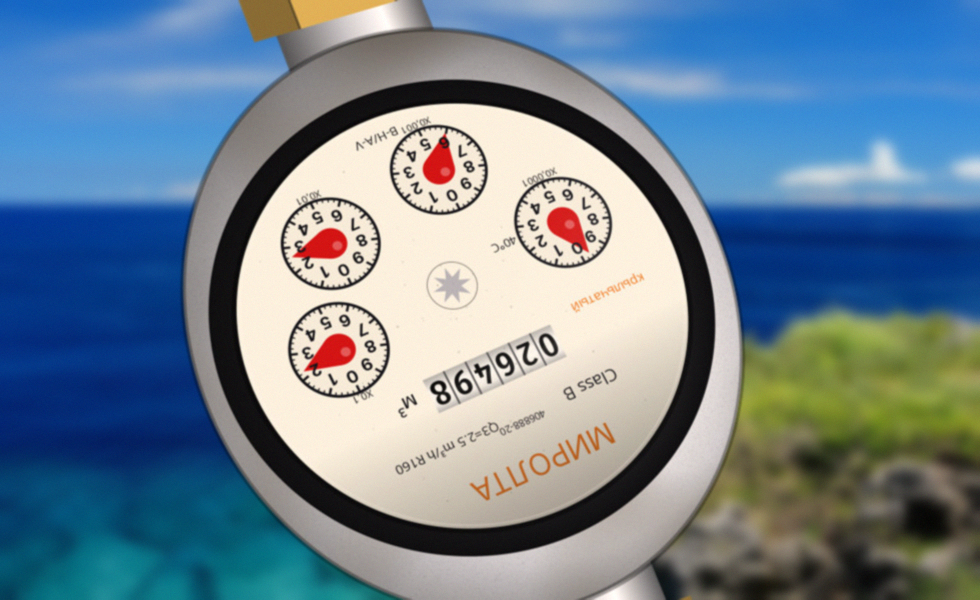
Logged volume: 26498.2259 m³
